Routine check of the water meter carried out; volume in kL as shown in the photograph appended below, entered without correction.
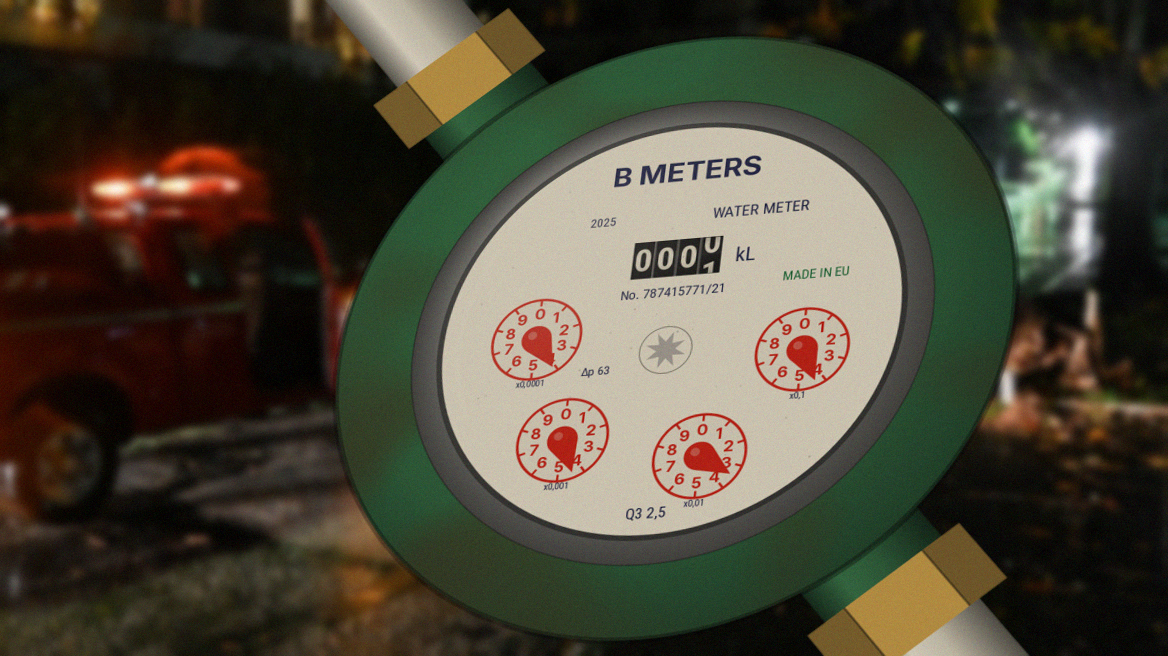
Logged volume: 0.4344 kL
